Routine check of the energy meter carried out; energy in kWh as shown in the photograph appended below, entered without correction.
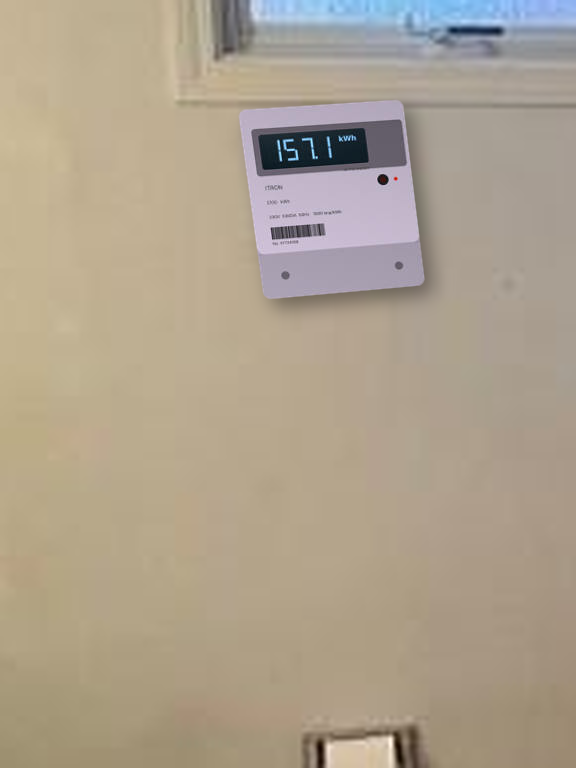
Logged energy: 157.1 kWh
